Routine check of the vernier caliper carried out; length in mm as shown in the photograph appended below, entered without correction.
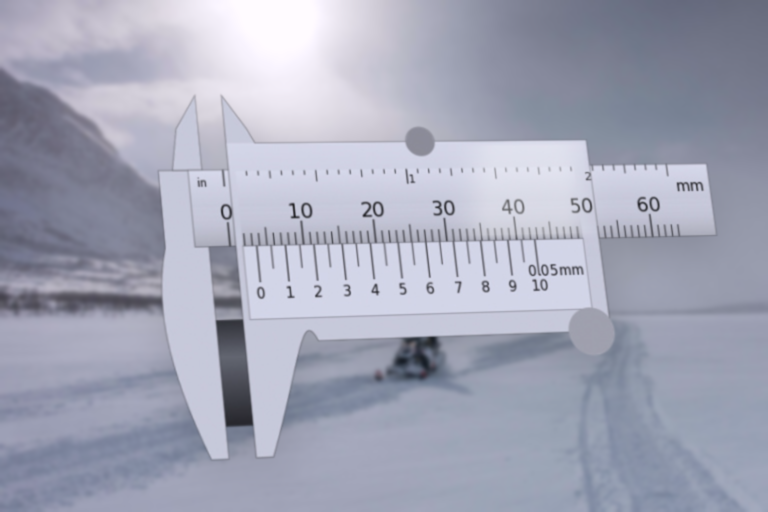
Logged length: 3.6 mm
